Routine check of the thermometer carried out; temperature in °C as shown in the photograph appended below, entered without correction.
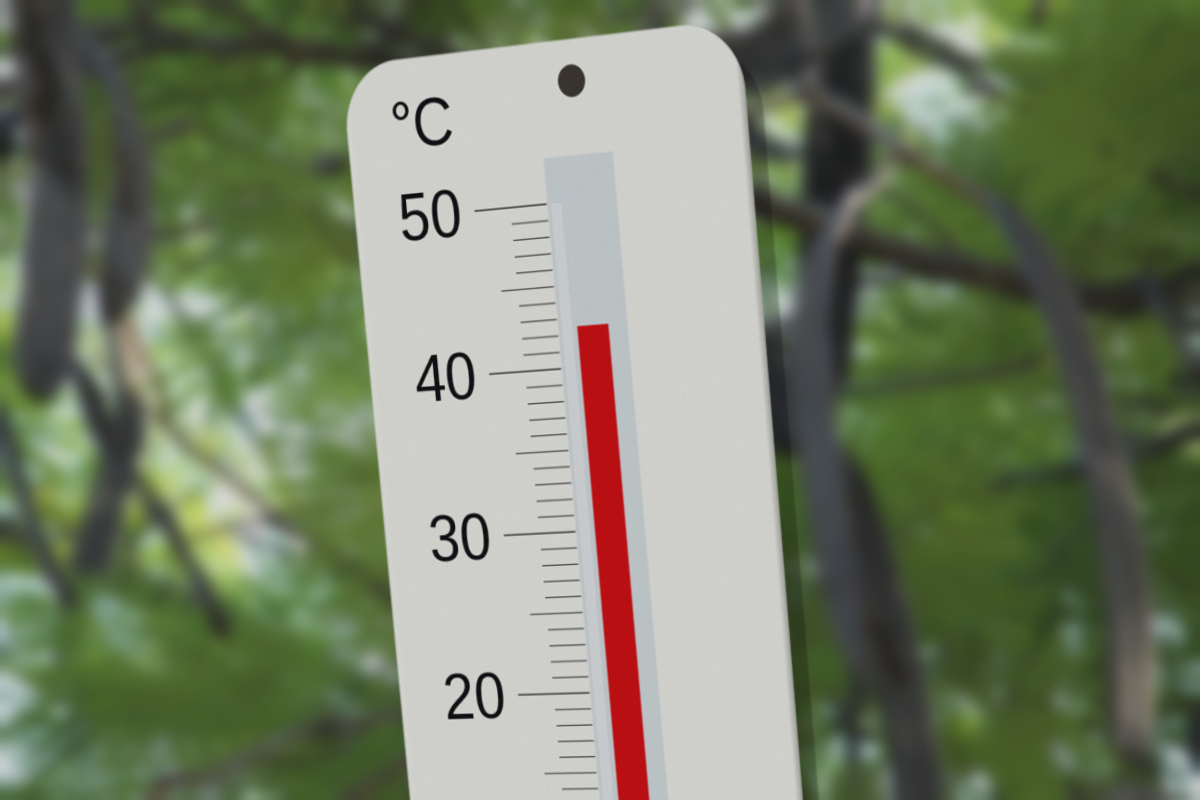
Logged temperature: 42.5 °C
